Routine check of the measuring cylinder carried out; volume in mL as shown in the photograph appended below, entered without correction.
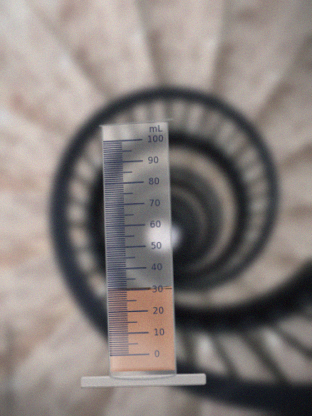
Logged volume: 30 mL
